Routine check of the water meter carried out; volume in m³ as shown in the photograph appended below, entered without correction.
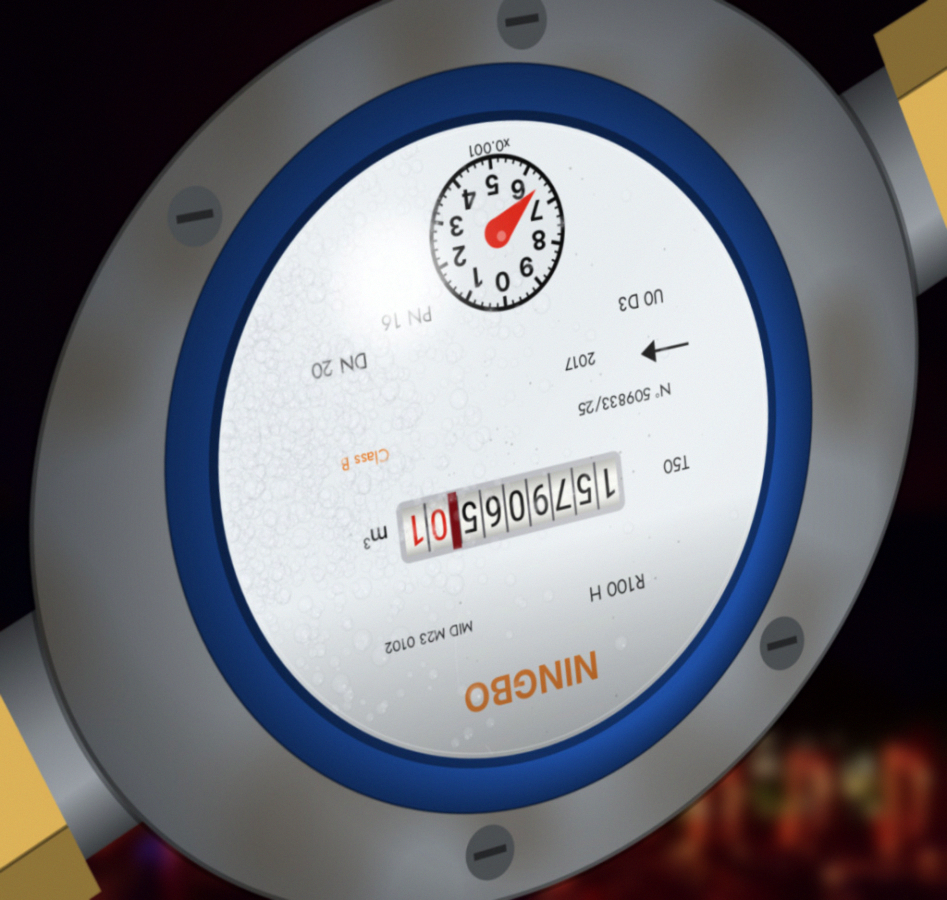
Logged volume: 1579065.016 m³
